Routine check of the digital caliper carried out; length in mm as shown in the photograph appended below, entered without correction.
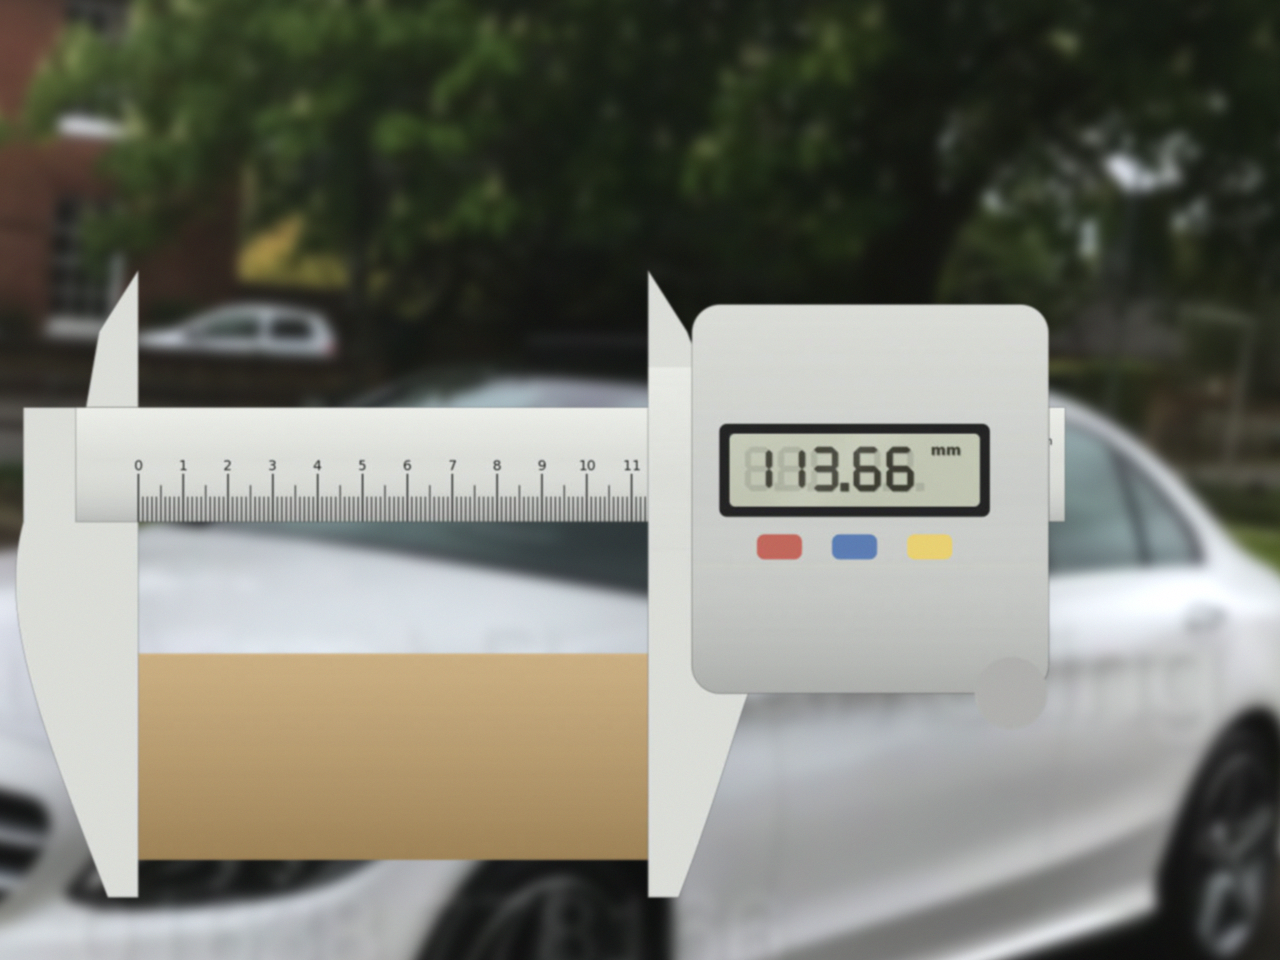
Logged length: 113.66 mm
